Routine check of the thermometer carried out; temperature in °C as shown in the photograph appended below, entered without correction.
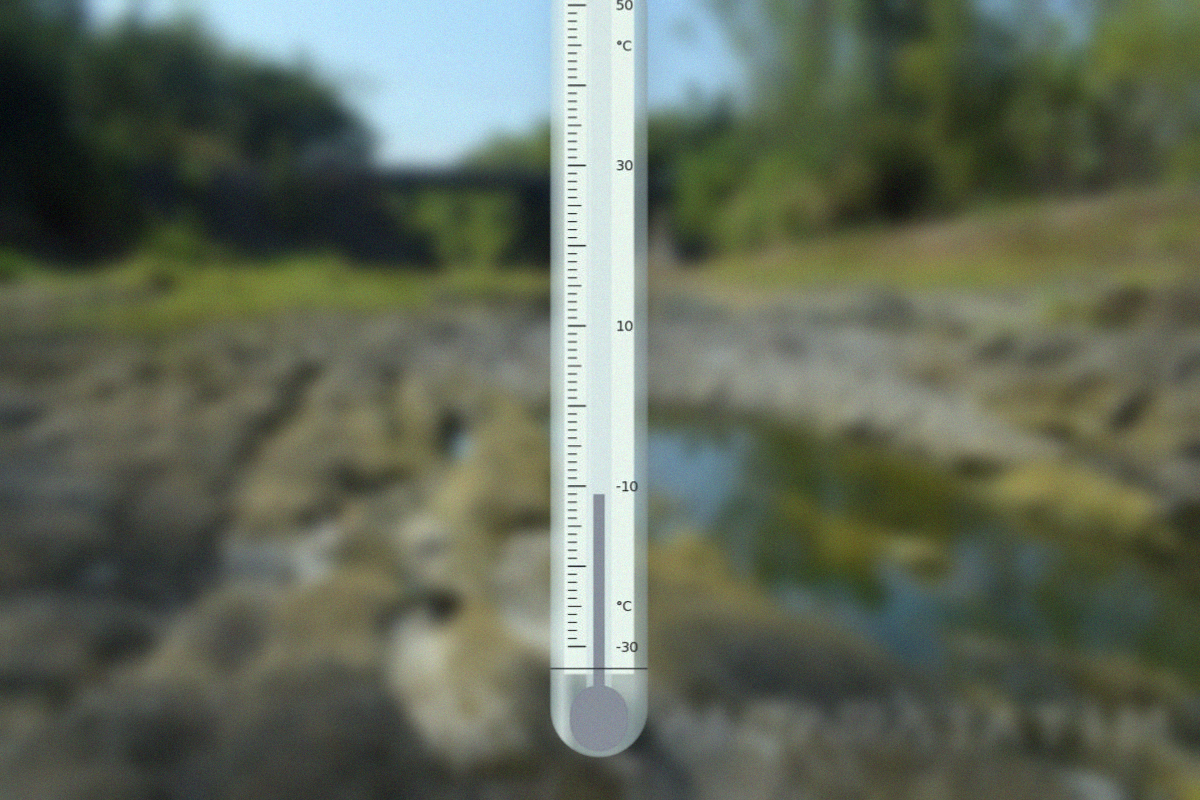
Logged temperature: -11 °C
